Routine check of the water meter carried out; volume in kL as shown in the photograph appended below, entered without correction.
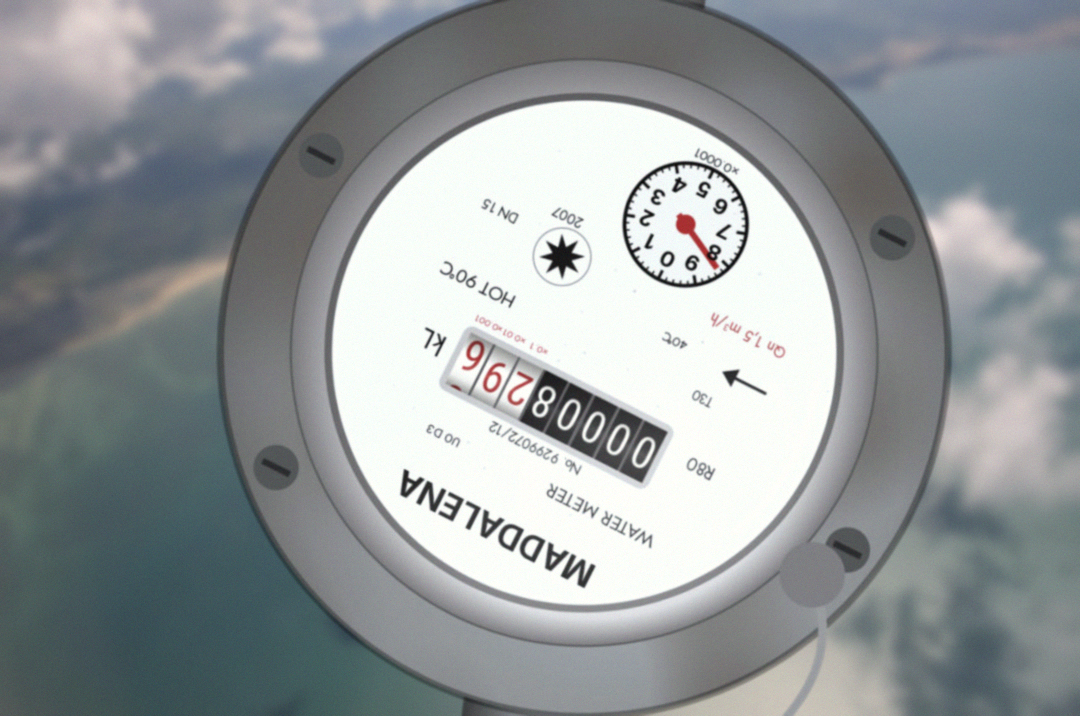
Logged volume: 8.2958 kL
